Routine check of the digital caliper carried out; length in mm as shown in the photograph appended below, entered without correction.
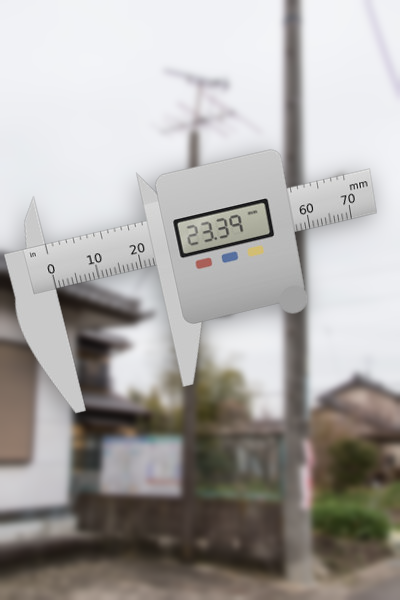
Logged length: 23.39 mm
